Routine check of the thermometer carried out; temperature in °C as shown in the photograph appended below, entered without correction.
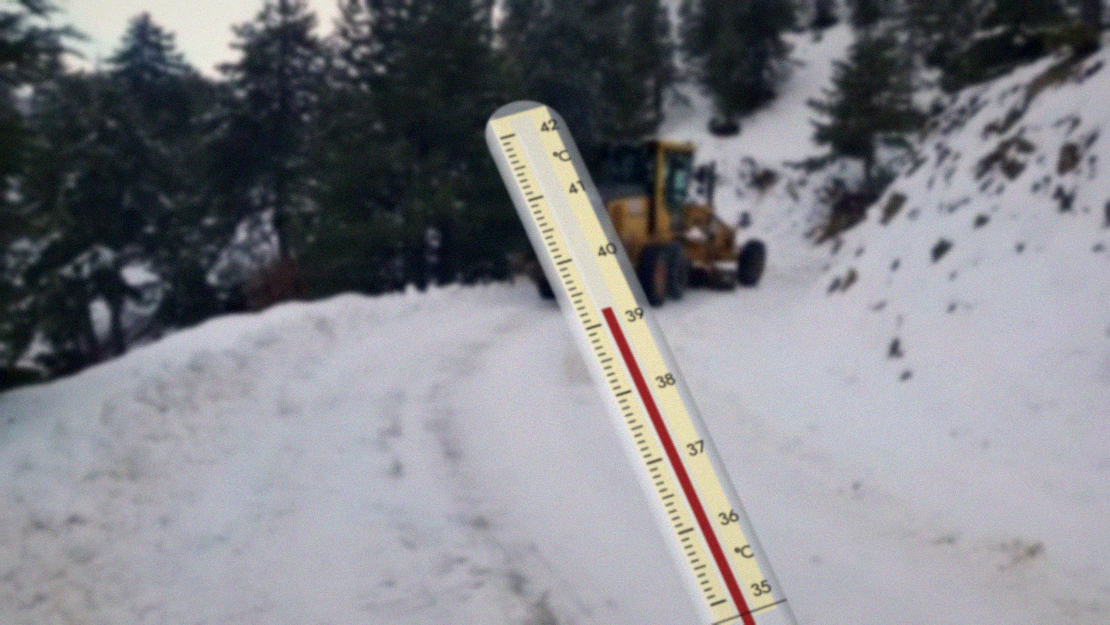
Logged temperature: 39.2 °C
